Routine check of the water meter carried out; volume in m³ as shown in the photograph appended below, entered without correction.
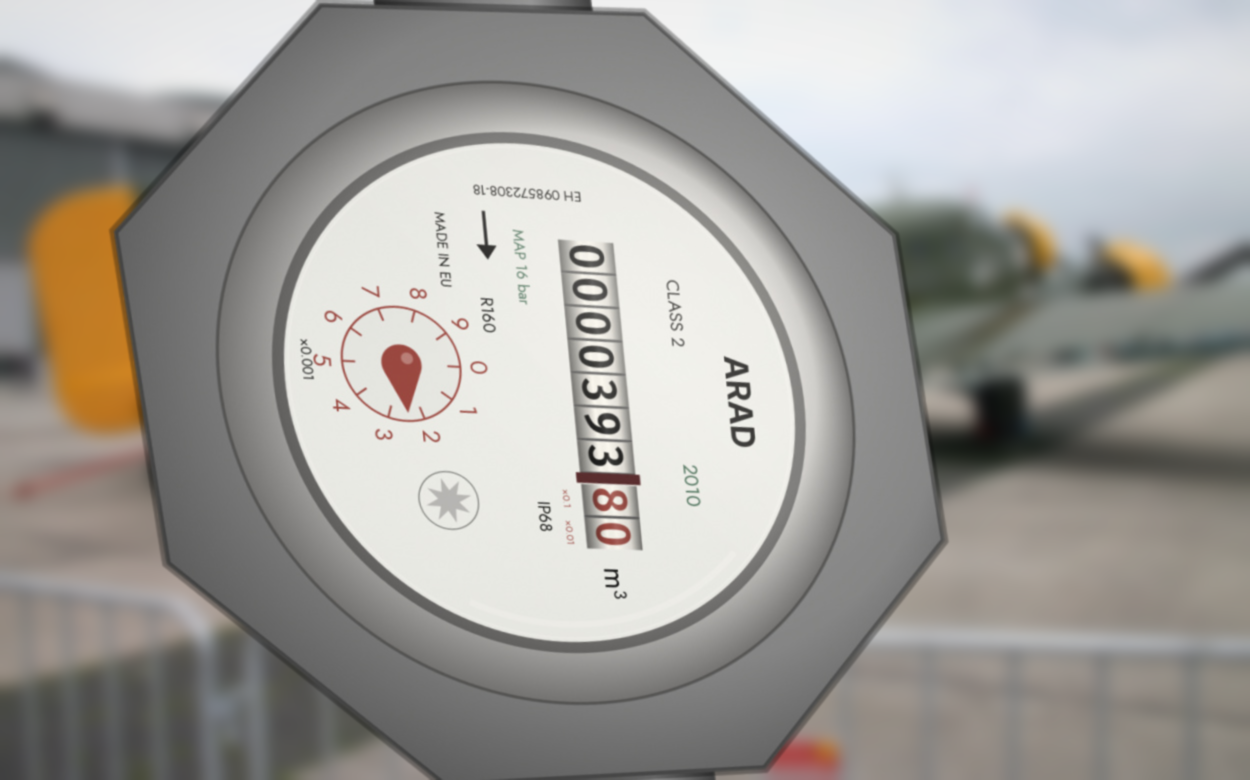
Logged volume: 393.802 m³
